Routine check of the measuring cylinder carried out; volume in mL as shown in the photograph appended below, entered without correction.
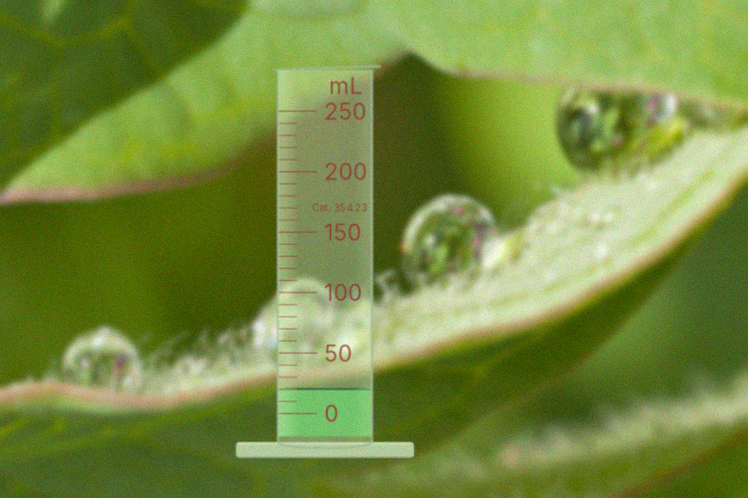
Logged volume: 20 mL
